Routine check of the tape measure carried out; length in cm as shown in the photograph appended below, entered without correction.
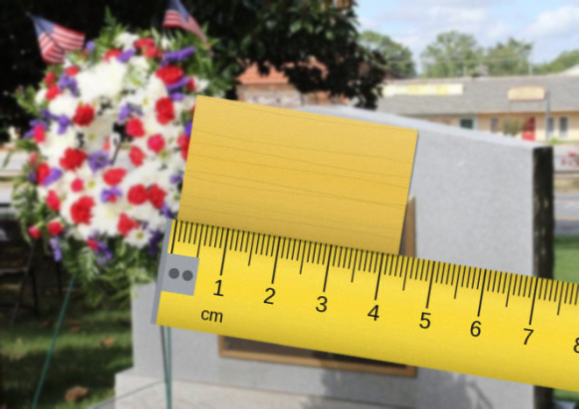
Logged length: 4.3 cm
